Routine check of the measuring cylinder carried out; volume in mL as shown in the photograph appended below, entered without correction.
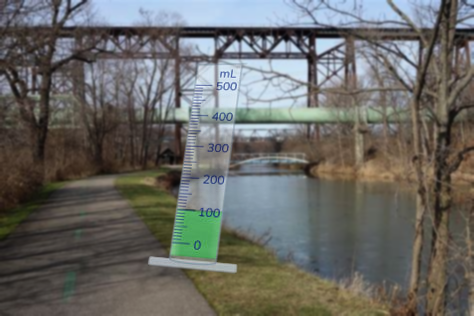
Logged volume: 100 mL
